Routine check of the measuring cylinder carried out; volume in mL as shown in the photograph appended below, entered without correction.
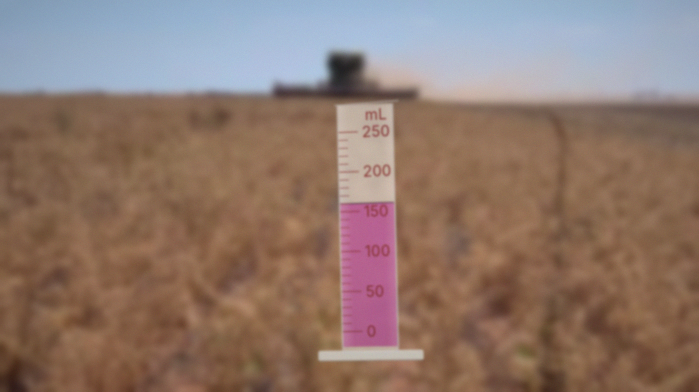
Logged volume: 160 mL
